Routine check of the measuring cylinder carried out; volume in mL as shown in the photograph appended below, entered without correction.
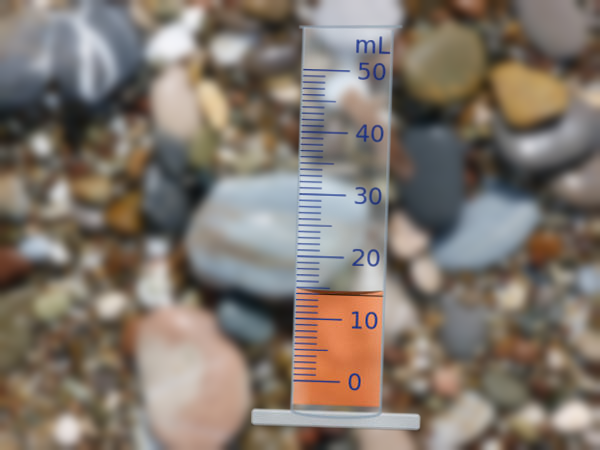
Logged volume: 14 mL
